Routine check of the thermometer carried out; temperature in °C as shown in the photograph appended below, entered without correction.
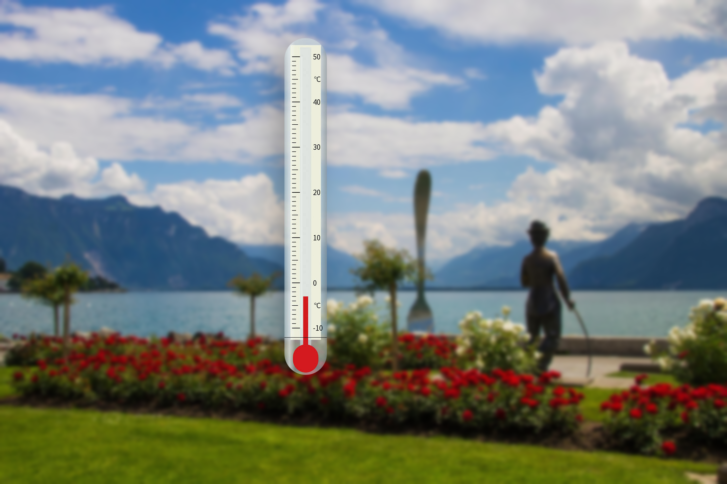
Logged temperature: -3 °C
